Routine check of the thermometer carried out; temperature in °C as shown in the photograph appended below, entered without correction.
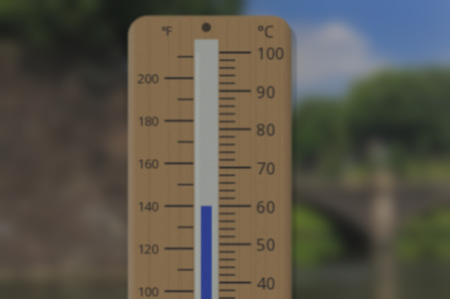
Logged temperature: 60 °C
